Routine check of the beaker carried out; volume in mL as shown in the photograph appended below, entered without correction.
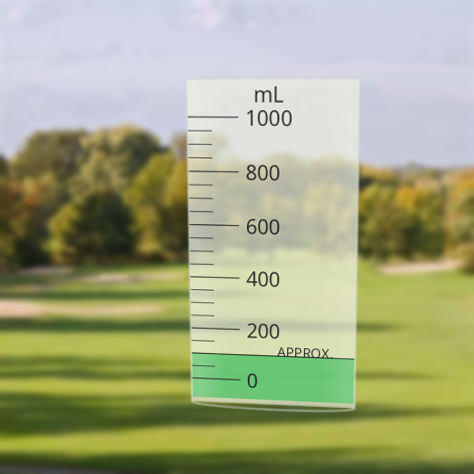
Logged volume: 100 mL
